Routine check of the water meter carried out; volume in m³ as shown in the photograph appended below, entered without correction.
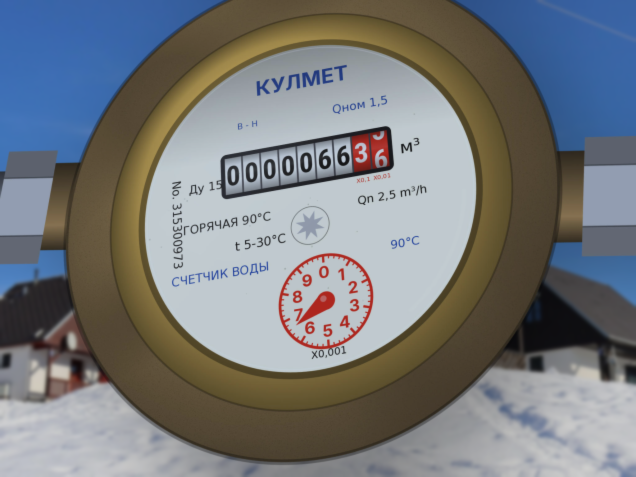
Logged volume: 66.356 m³
